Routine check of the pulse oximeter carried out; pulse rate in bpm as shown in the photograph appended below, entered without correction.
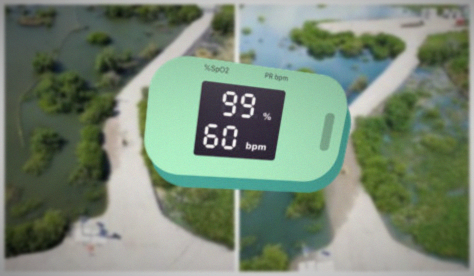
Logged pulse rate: 60 bpm
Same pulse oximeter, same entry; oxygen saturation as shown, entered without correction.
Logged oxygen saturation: 99 %
